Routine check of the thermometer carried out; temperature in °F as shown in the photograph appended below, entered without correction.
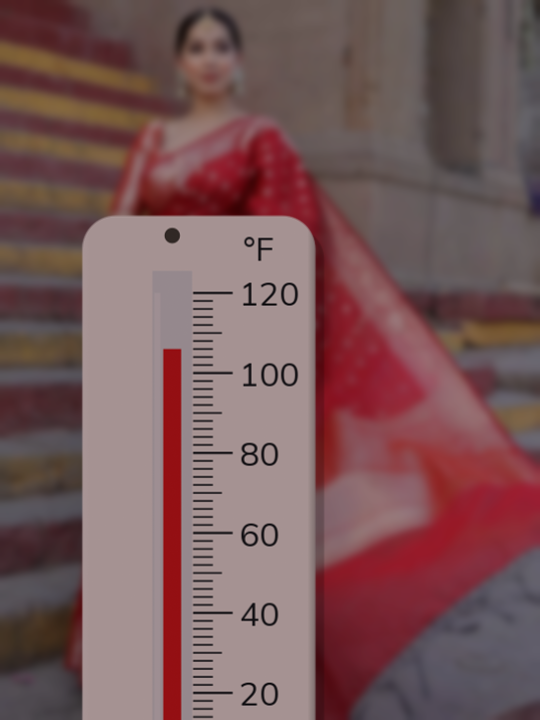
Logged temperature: 106 °F
